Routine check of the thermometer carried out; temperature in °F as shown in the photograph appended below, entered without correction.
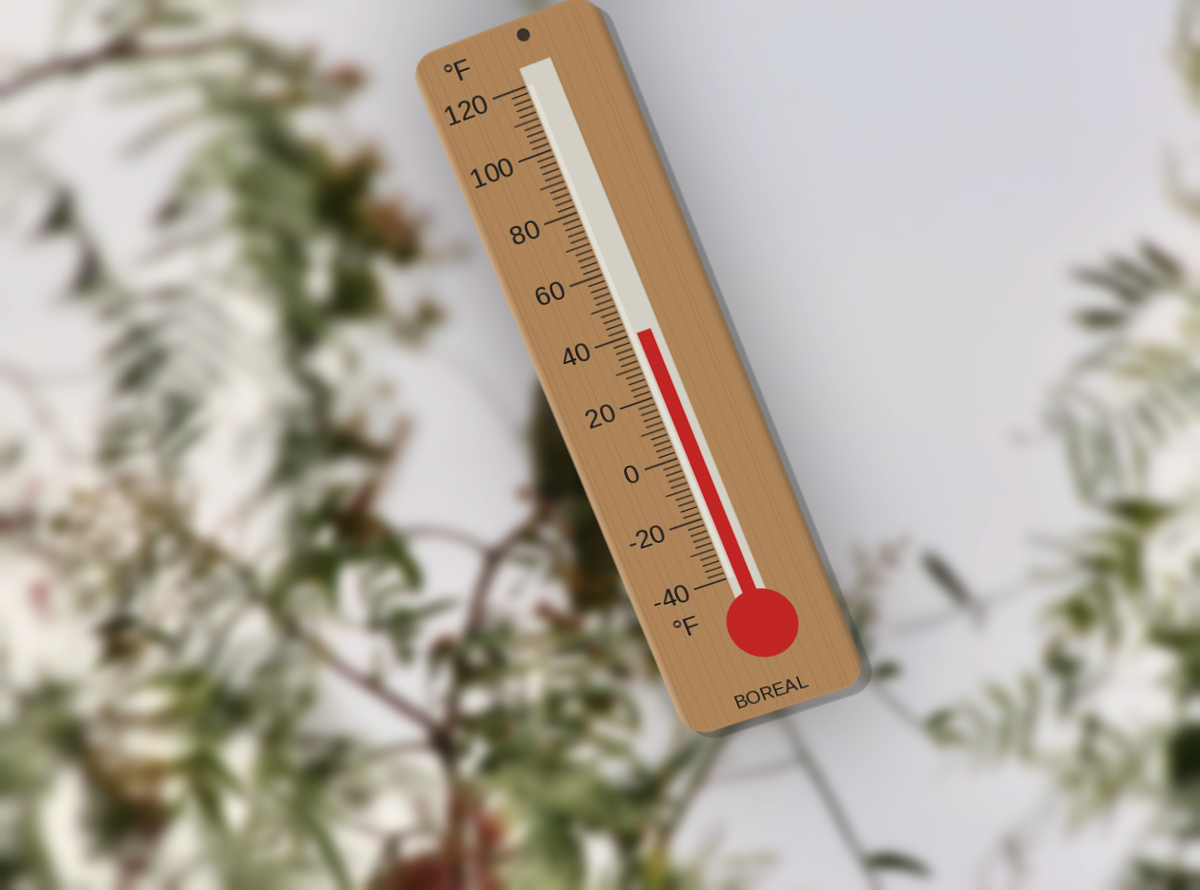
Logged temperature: 40 °F
